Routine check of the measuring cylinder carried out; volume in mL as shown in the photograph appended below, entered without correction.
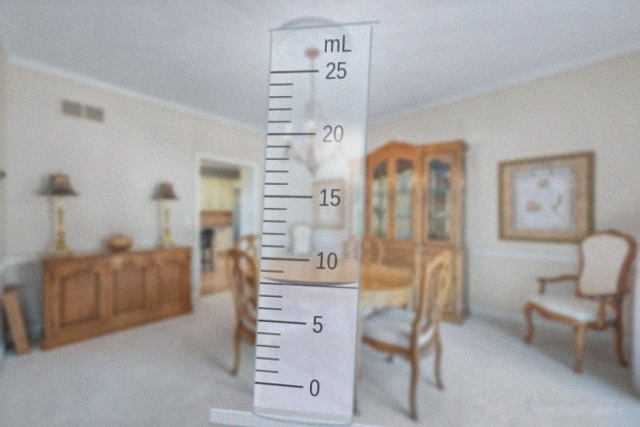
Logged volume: 8 mL
